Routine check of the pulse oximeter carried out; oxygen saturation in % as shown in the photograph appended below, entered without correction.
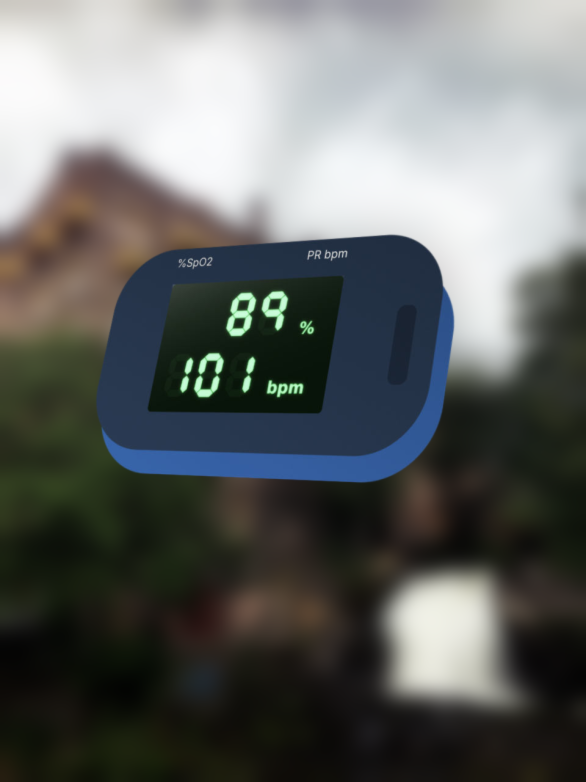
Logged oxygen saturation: 89 %
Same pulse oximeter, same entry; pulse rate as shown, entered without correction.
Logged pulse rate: 101 bpm
